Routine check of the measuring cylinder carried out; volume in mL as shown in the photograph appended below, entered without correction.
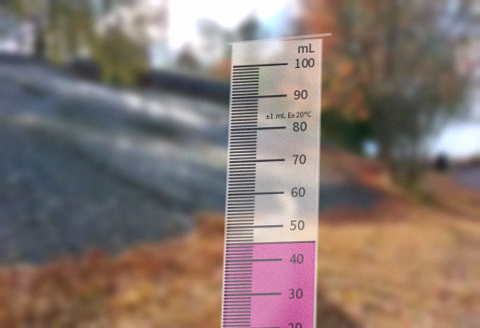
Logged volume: 45 mL
